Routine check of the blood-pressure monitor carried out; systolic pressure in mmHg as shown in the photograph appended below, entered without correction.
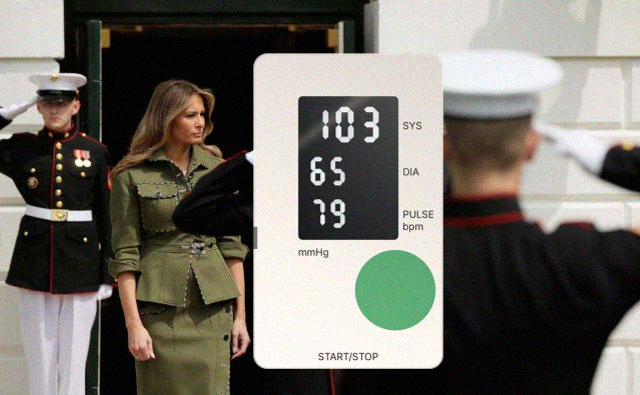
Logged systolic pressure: 103 mmHg
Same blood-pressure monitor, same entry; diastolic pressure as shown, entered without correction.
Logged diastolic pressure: 65 mmHg
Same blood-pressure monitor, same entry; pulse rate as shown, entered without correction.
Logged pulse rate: 79 bpm
